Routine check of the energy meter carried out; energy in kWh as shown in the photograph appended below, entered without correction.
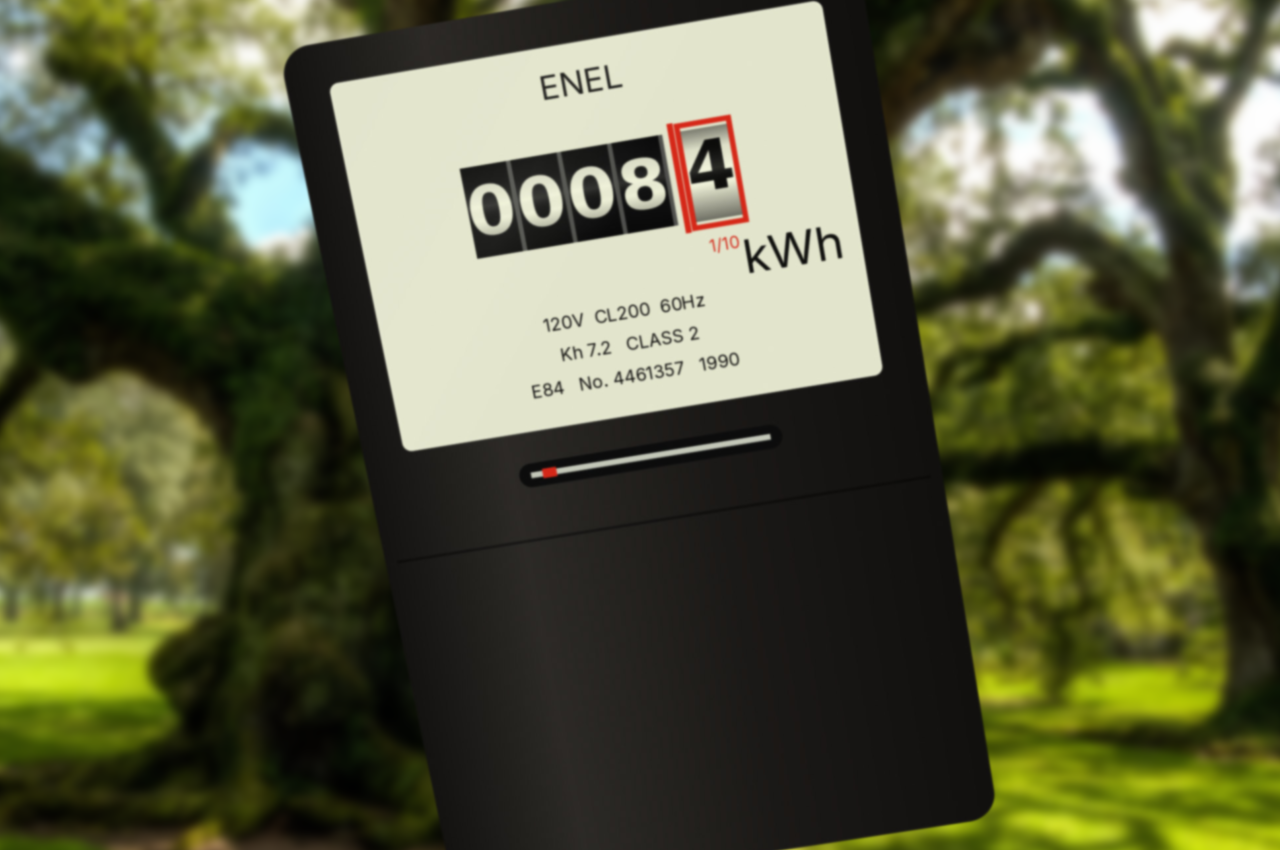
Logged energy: 8.4 kWh
